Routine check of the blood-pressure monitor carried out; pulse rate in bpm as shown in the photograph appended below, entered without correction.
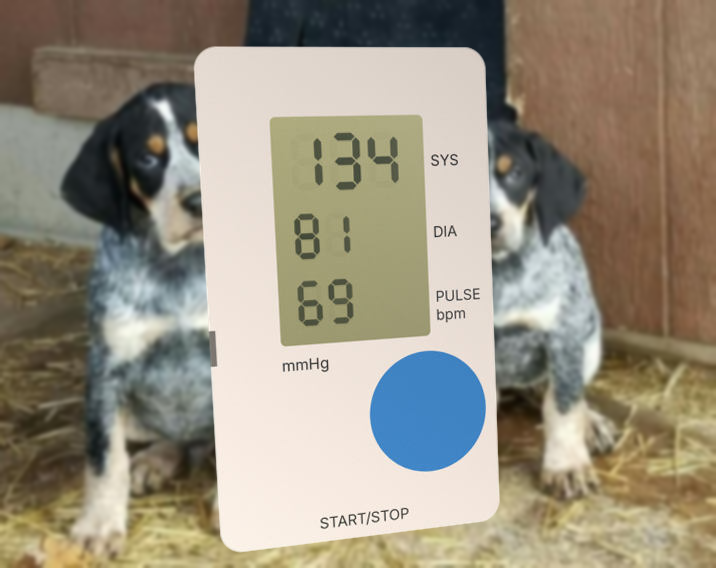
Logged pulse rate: 69 bpm
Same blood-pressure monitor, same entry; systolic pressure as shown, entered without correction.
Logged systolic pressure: 134 mmHg
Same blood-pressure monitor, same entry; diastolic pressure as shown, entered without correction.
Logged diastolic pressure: 81 mmHg
